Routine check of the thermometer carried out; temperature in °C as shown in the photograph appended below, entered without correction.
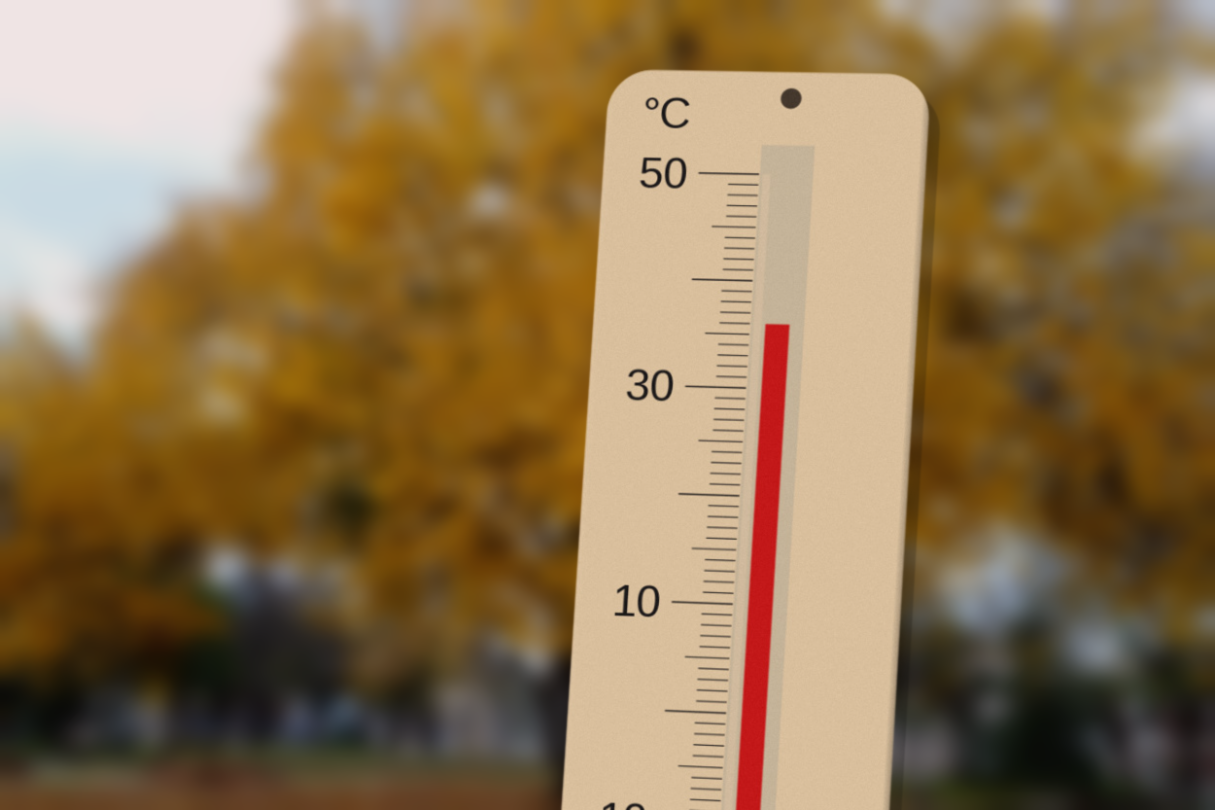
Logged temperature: 36 °C
